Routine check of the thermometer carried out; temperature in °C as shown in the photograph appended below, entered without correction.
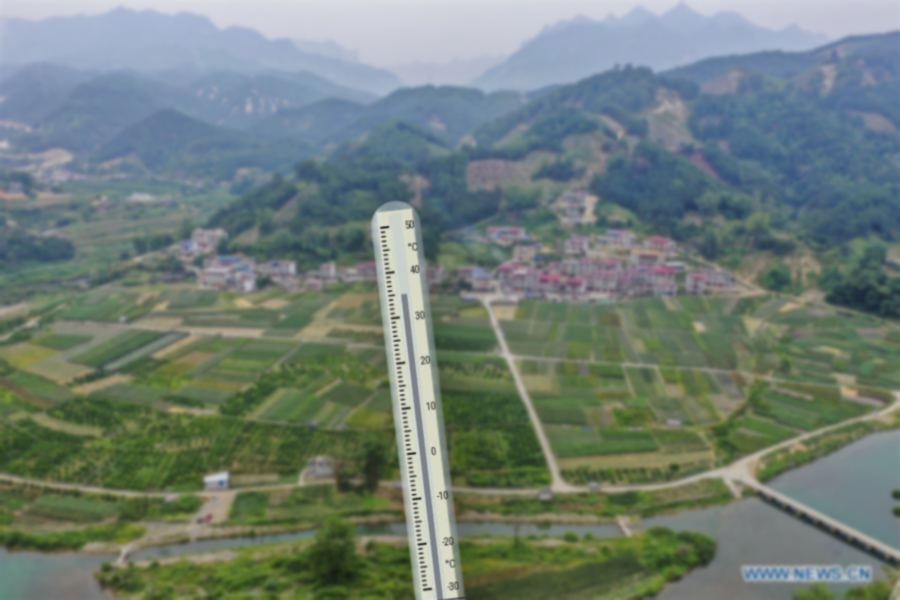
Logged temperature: 35 °C
